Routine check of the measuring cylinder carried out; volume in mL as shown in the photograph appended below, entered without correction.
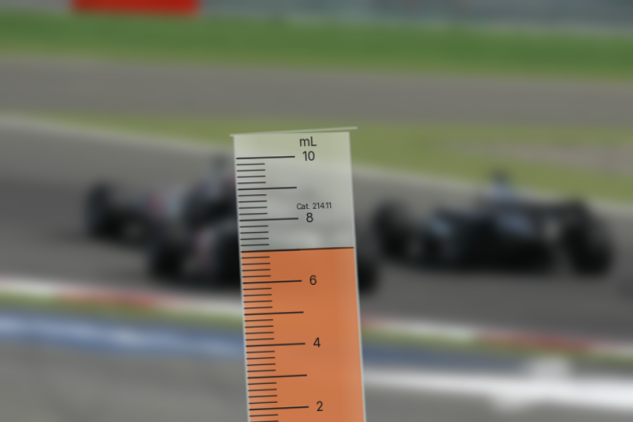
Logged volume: 7 mL
